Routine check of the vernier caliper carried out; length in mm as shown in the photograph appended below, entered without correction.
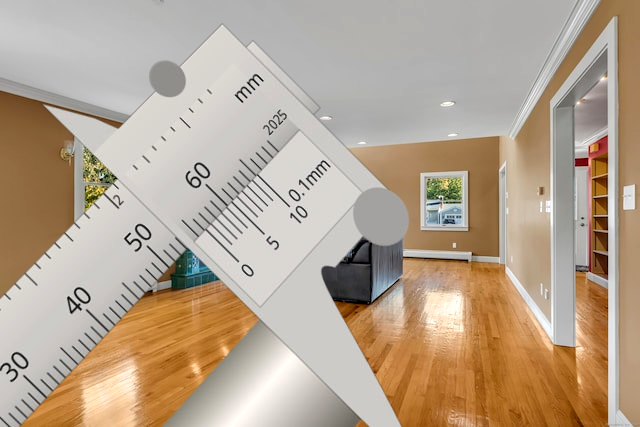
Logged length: 56.2 mm
